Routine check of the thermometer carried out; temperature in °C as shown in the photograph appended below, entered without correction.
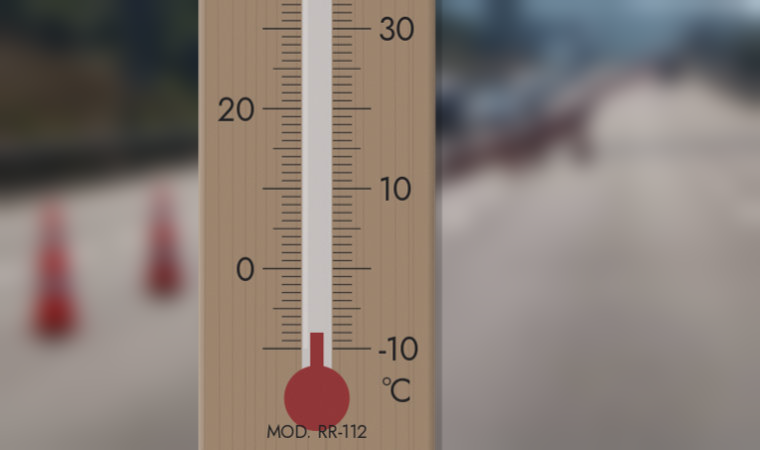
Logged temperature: -8 °C
